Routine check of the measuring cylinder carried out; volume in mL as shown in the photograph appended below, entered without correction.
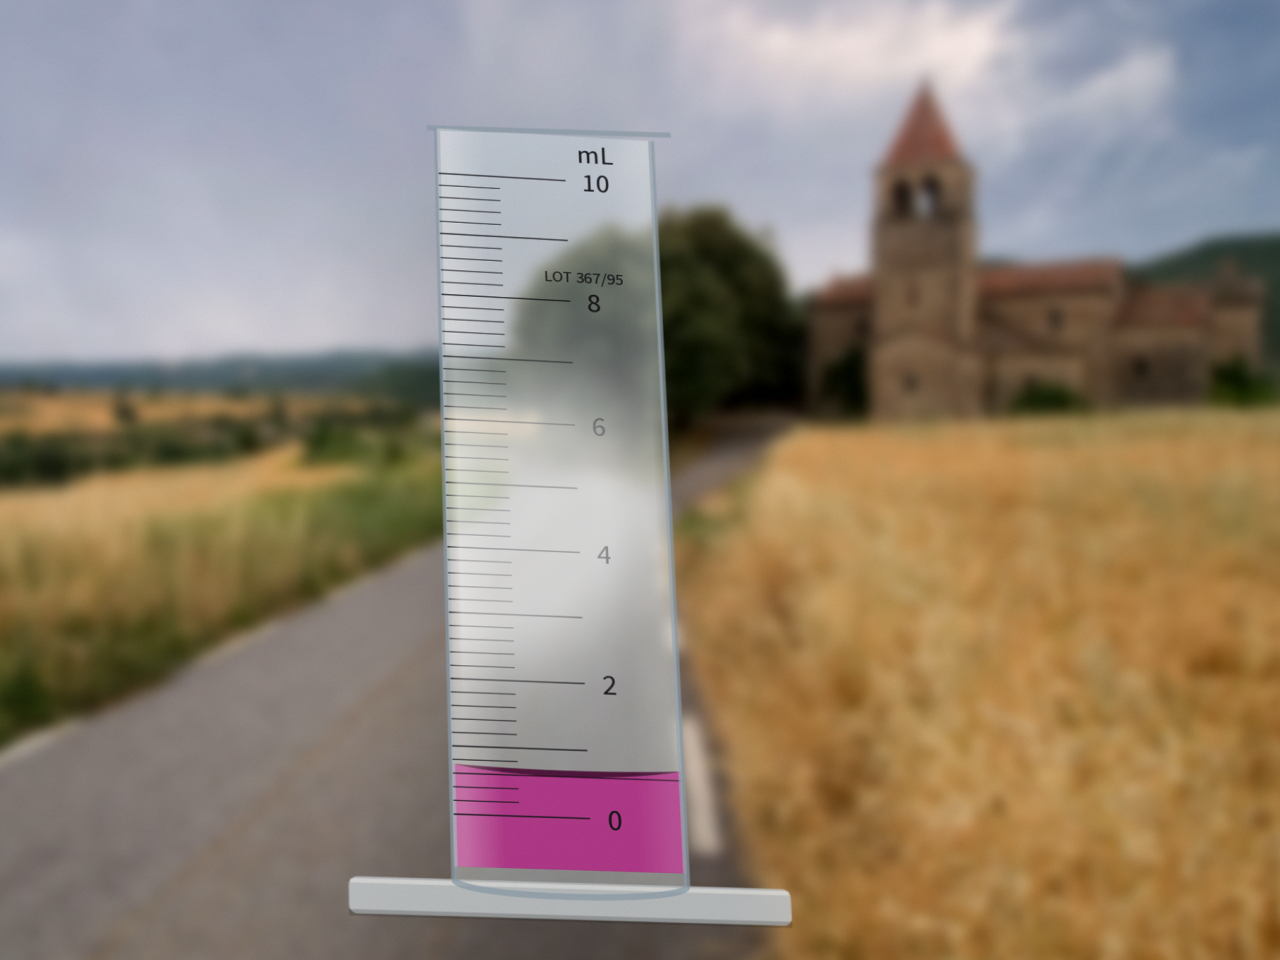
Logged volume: 0.6 mL
